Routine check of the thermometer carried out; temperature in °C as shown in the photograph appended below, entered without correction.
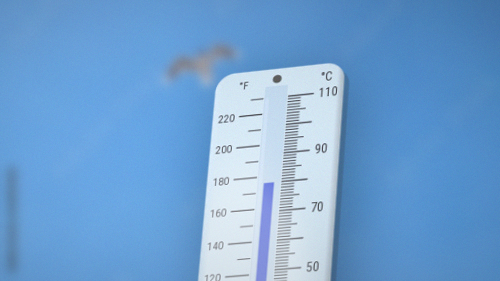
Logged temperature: 80 °C
